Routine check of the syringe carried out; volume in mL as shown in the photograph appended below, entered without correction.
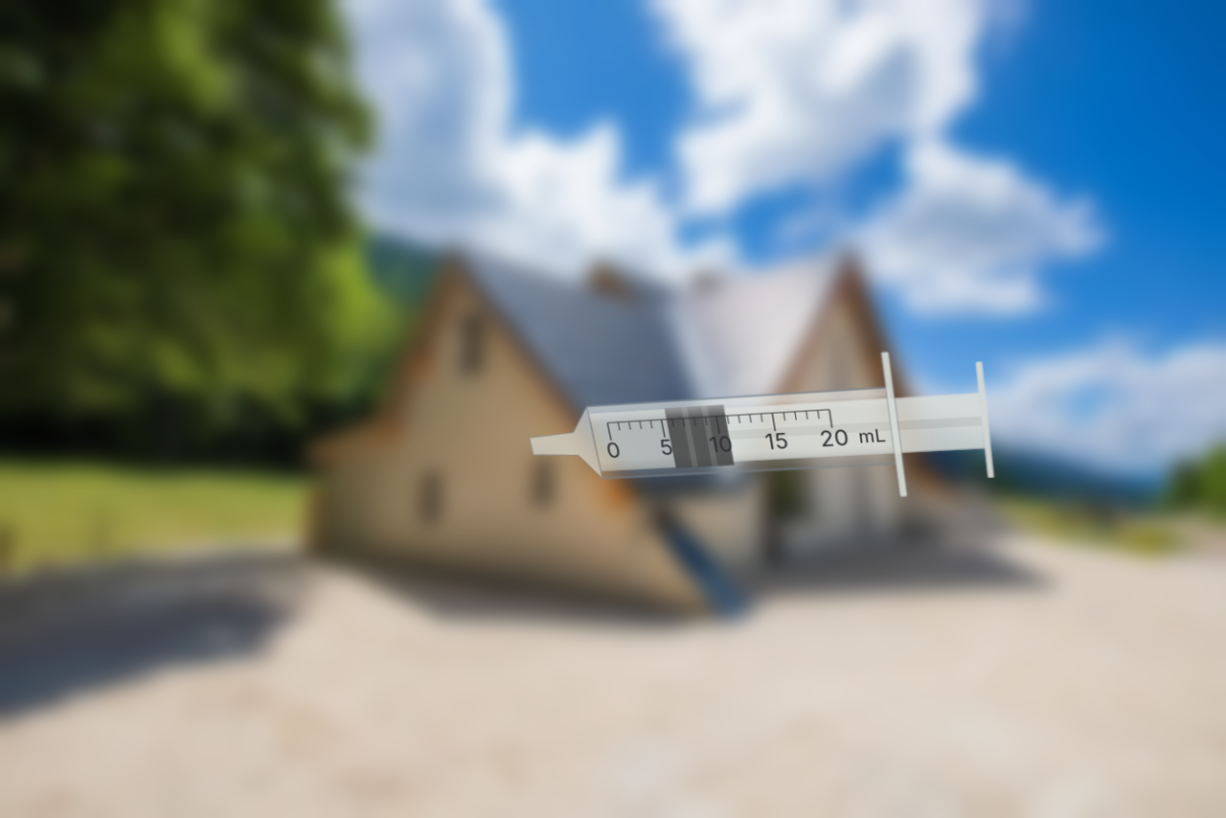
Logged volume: 5.5 mL
